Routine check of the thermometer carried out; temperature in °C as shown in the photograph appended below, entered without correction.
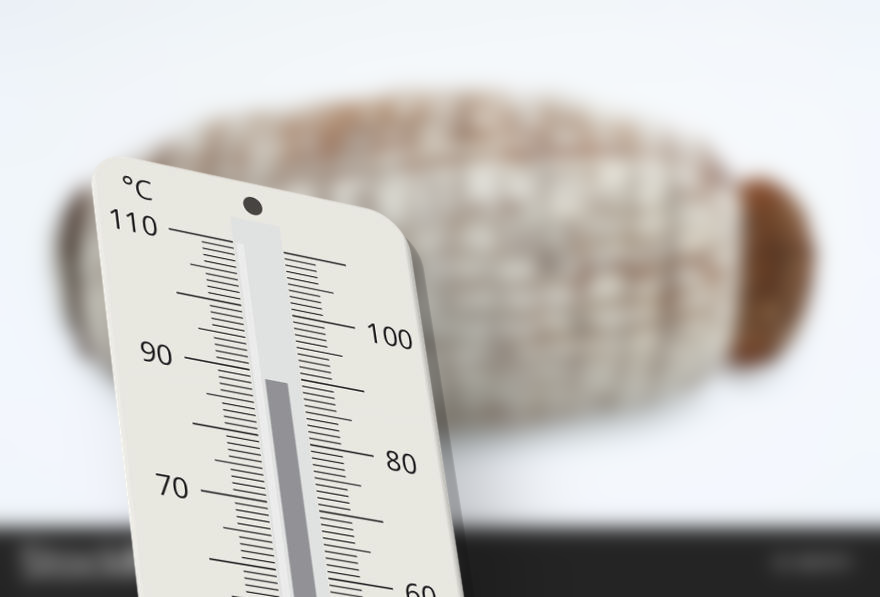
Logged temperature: 89 °C
